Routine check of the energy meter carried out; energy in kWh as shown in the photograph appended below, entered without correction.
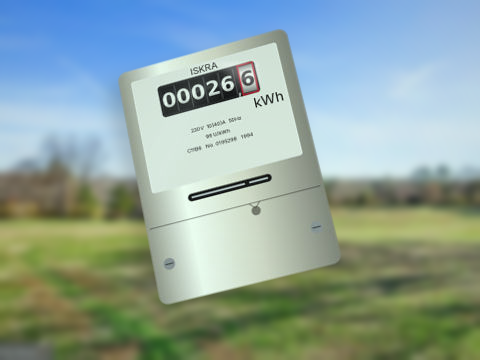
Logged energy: 26.6 kWh
